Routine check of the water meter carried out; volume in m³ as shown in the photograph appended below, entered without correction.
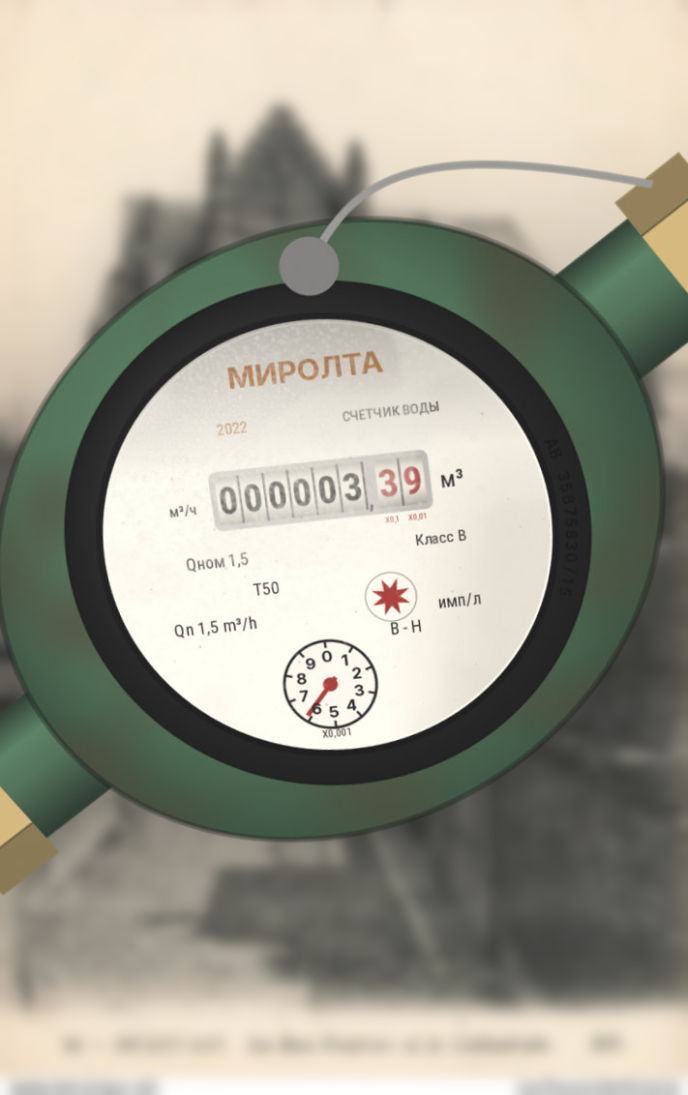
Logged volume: 3.396 m³
